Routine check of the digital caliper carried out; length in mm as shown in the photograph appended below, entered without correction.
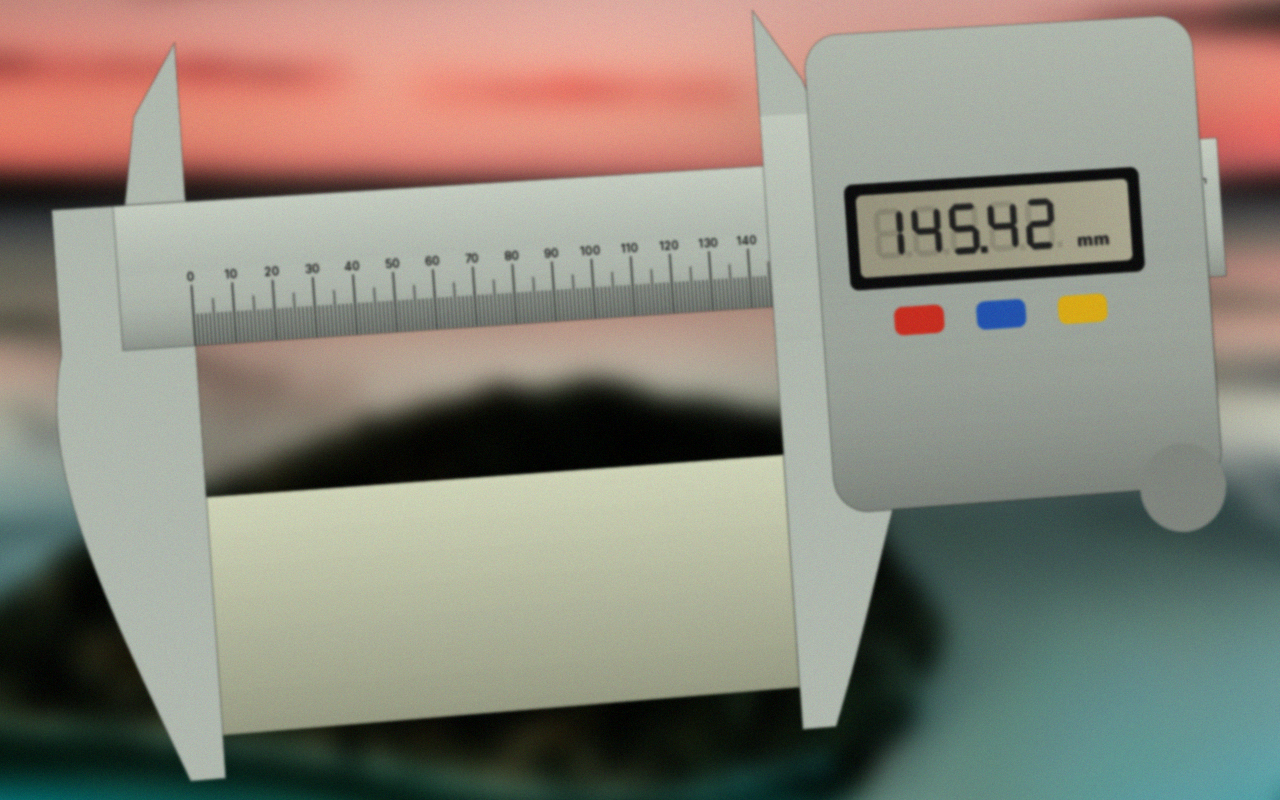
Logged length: 145.42 mm
